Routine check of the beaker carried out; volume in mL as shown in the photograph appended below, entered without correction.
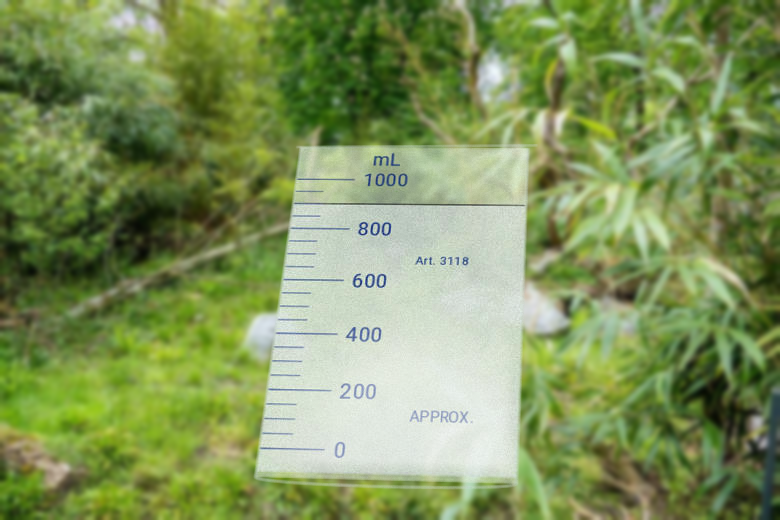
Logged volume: 900 mL
